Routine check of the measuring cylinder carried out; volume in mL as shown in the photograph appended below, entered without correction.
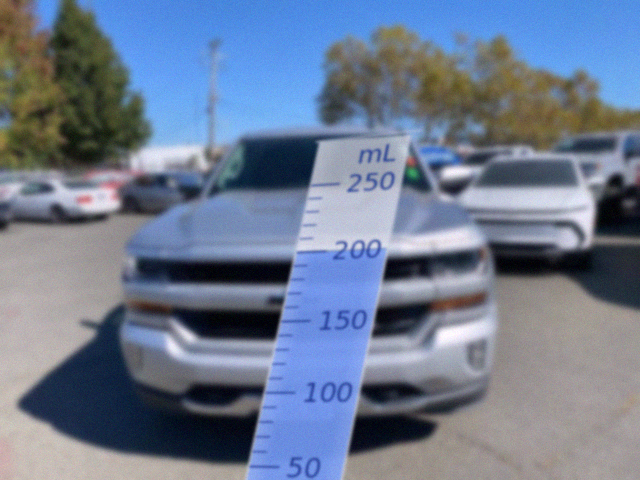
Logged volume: 200 mL
